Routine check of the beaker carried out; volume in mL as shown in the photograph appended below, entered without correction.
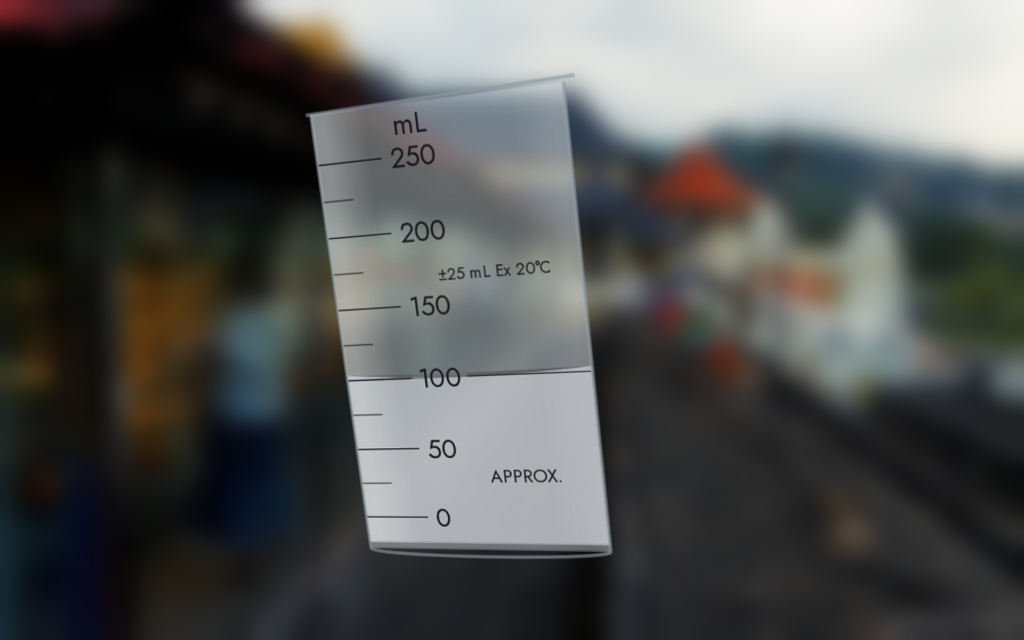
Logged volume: 100 mL
